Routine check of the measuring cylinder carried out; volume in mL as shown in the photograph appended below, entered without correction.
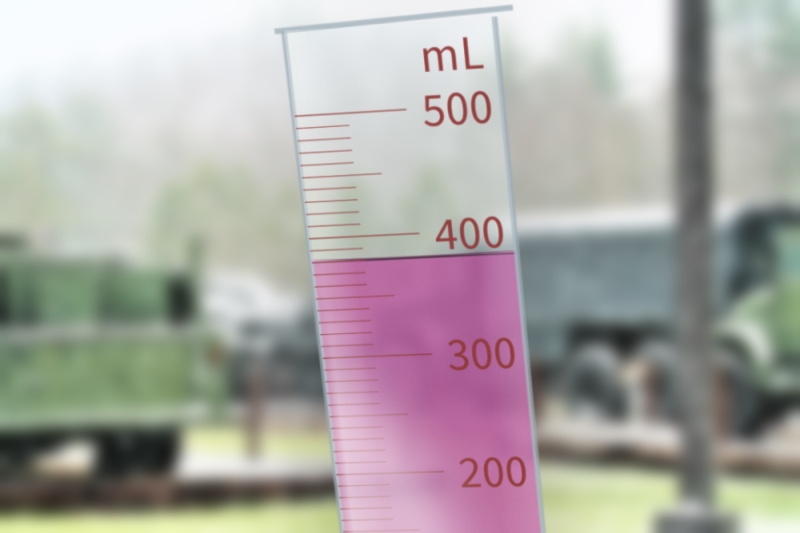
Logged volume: 380 mL
